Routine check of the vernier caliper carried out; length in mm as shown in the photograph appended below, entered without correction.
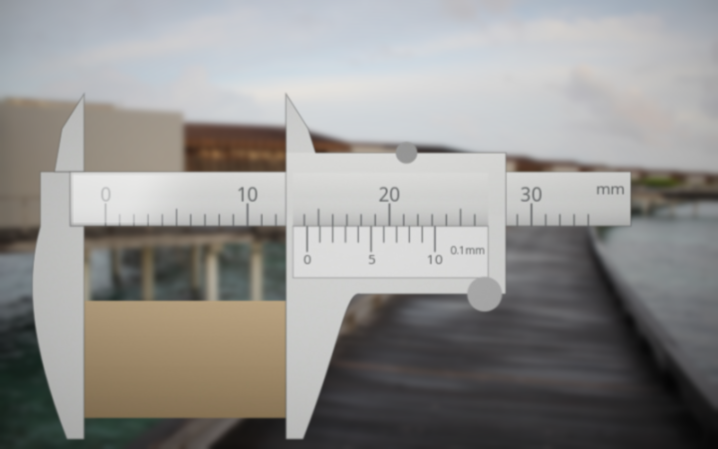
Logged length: 14.2 mm
